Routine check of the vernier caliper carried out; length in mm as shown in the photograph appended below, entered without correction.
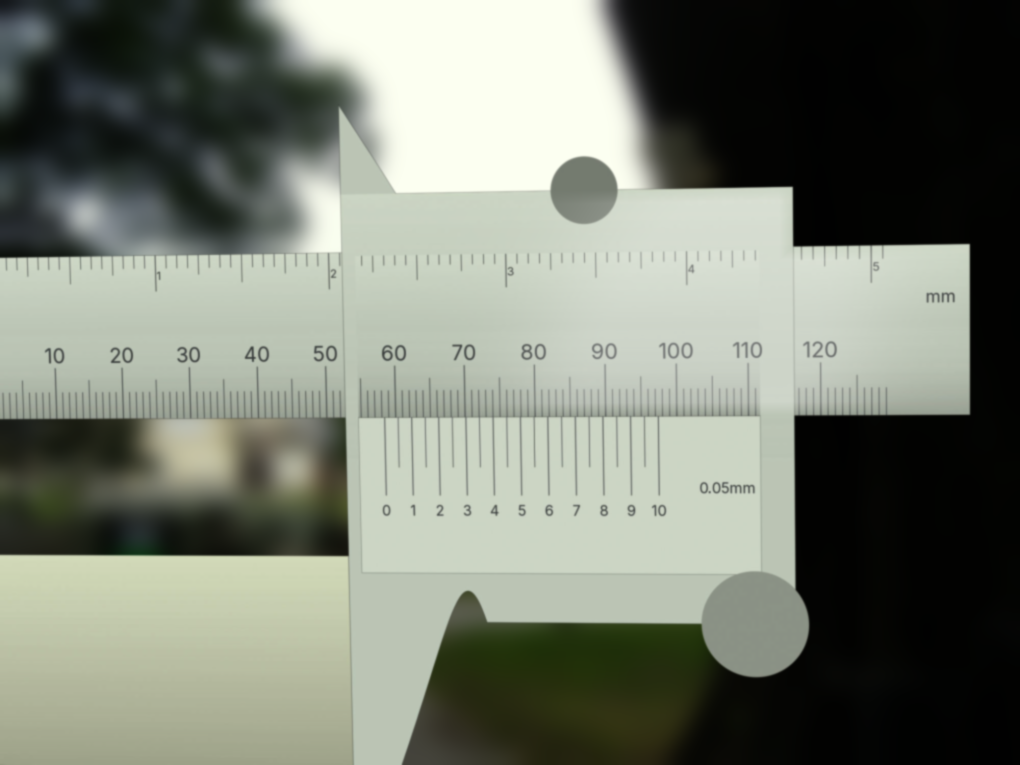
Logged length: 58.4 mm
